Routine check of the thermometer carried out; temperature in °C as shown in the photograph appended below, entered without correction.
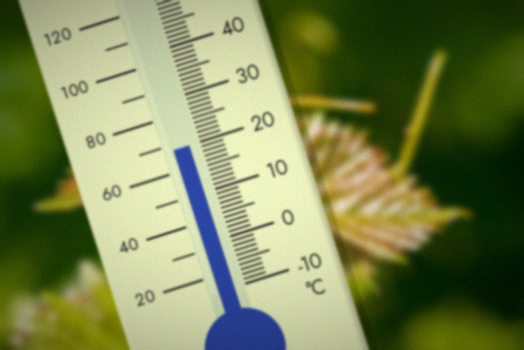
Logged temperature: 20 °C
